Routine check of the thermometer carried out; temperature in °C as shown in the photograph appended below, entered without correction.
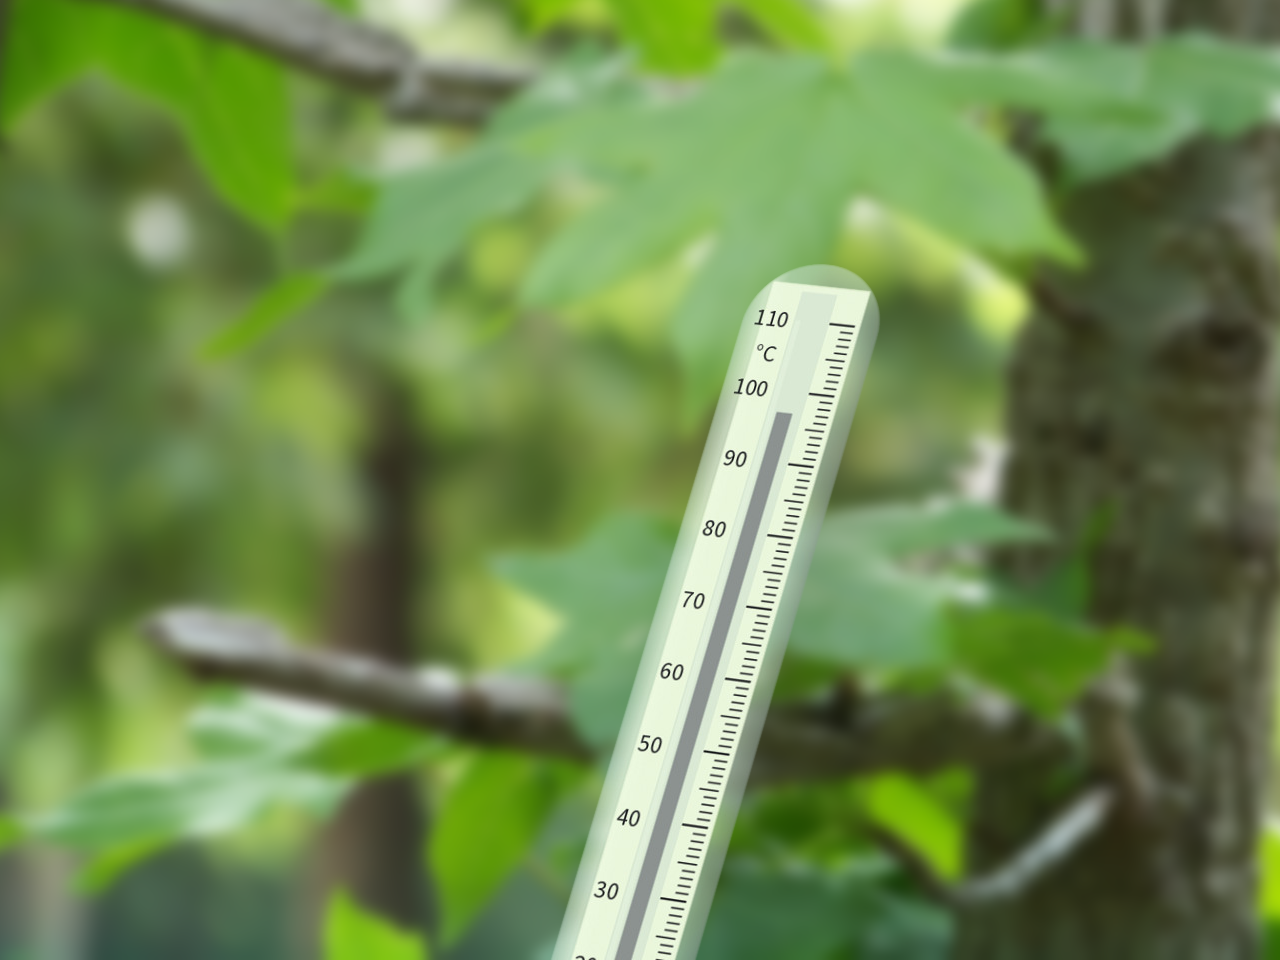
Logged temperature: 97 °C
